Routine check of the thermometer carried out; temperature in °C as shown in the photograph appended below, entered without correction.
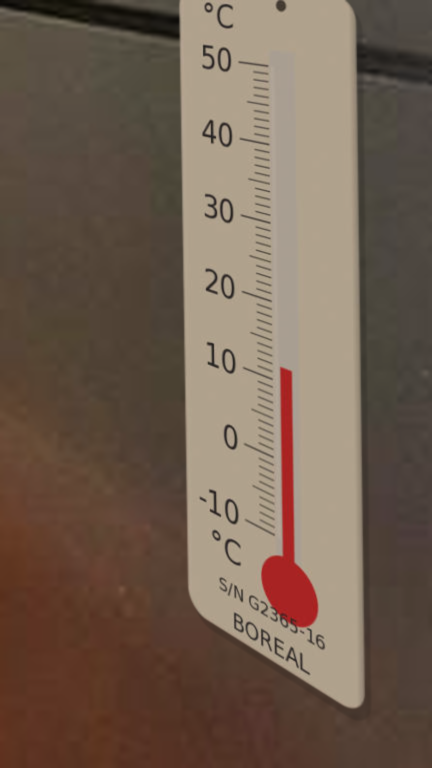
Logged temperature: 12 °C
